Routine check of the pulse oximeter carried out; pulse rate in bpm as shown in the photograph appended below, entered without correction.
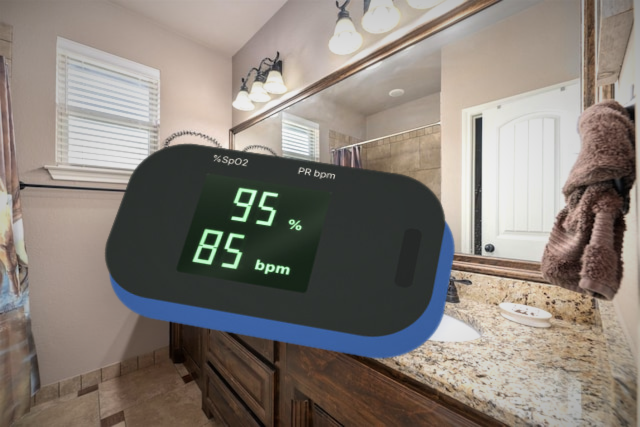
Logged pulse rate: 85 bpm
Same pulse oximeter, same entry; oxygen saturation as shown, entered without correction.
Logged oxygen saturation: 95 %
